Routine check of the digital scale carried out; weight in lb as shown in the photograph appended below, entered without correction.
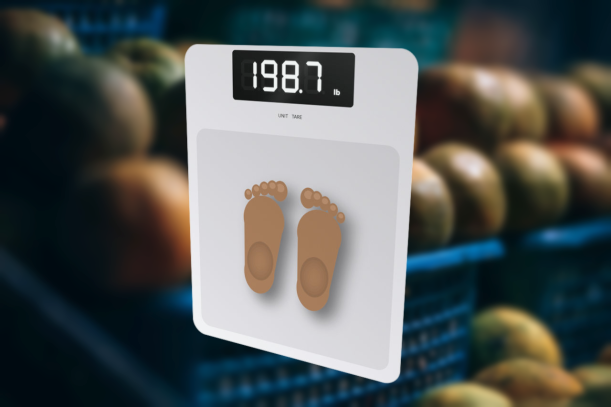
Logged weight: 198.7 lb
